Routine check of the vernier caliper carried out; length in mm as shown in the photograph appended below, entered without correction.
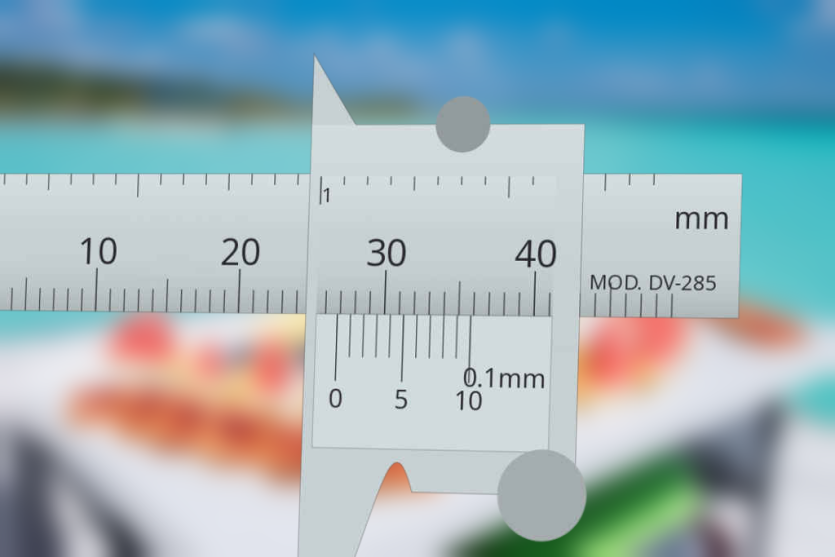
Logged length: 26.8 mm
